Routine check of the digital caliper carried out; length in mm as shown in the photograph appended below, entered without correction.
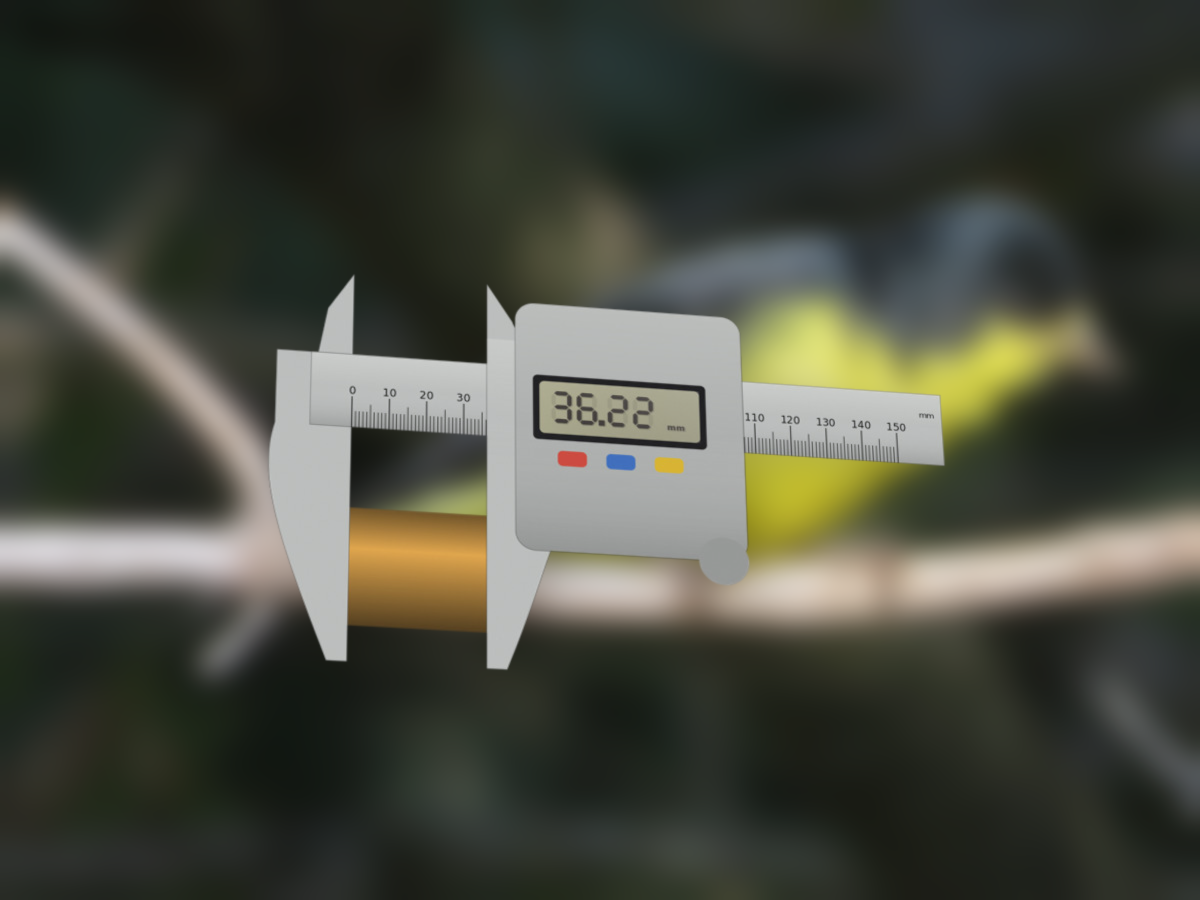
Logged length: 36.22 mm
